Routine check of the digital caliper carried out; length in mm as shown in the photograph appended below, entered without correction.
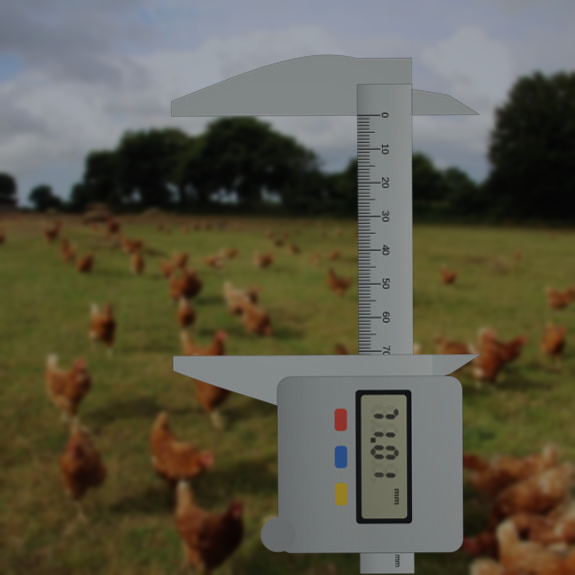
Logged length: 71.01 mm
